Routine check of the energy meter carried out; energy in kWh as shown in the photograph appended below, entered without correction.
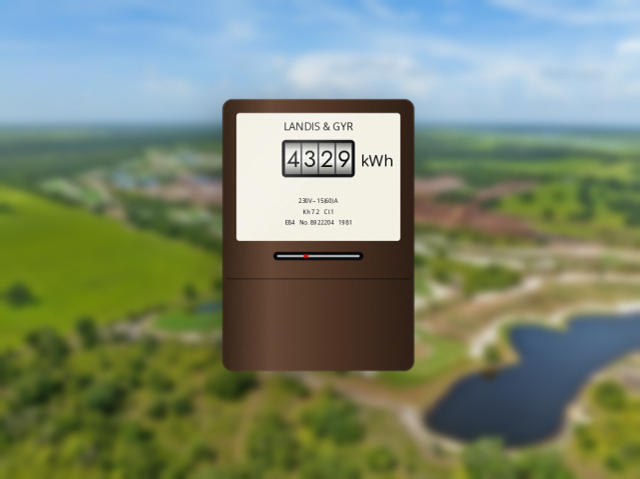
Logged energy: 4329 kWh
